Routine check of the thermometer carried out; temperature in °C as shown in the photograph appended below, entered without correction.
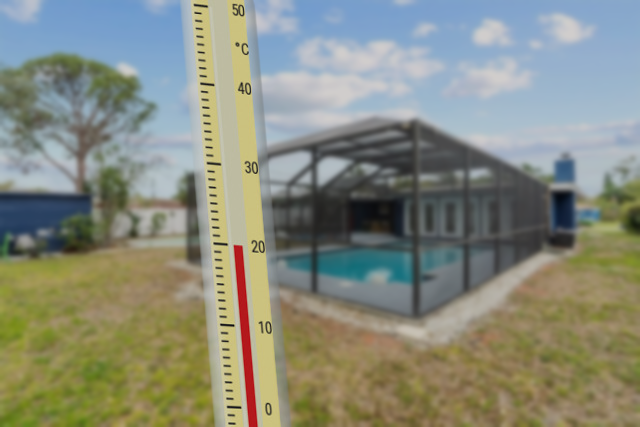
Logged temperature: 20 °C
